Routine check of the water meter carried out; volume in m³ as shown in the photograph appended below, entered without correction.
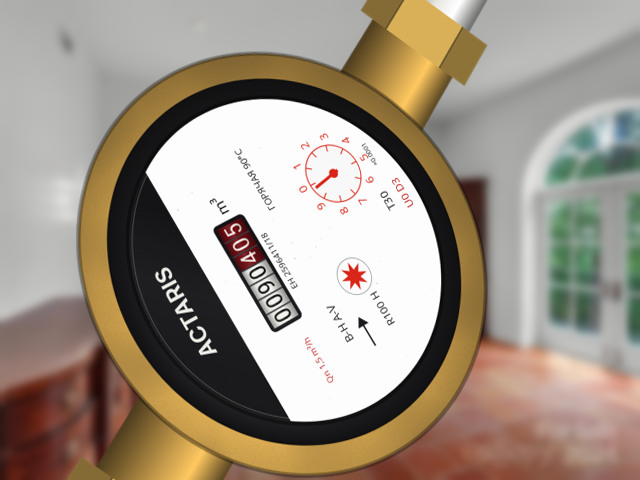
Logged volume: 90.4049 m³
